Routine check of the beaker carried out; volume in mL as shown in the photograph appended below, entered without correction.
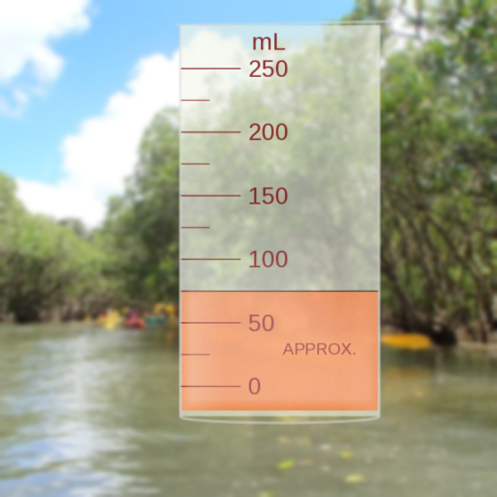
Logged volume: 75 mL
